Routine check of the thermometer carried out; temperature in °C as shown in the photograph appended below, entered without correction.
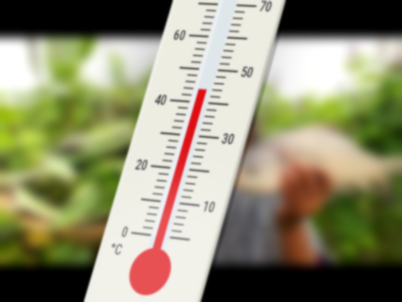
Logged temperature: 44 °C
